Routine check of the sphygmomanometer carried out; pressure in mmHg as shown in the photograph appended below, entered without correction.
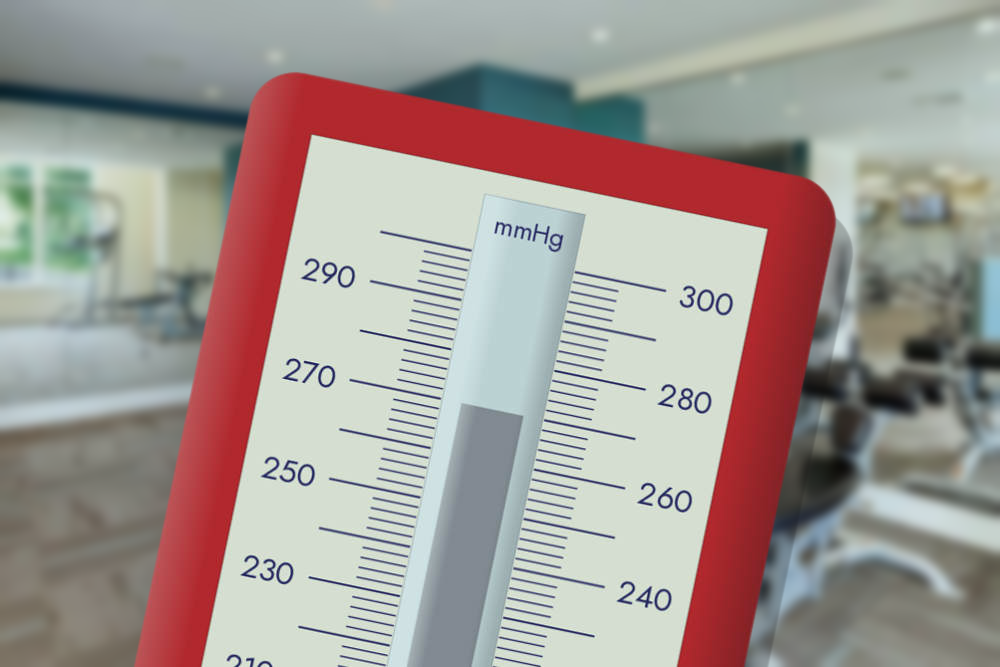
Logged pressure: 270 mmHg
